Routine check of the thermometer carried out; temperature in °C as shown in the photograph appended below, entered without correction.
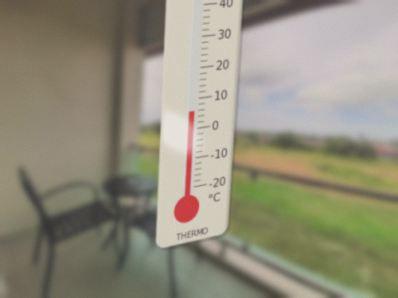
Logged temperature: 6 °C
